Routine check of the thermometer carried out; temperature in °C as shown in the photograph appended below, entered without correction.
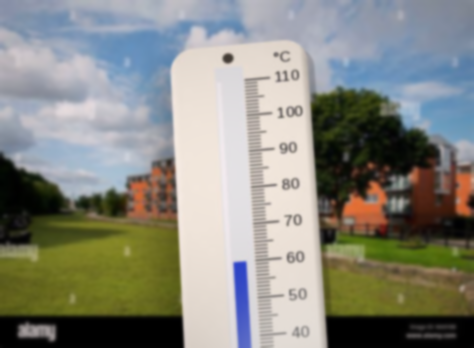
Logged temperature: 60 °C
